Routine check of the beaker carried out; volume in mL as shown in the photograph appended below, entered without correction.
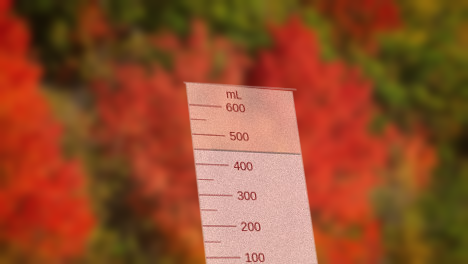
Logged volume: 450 mL
